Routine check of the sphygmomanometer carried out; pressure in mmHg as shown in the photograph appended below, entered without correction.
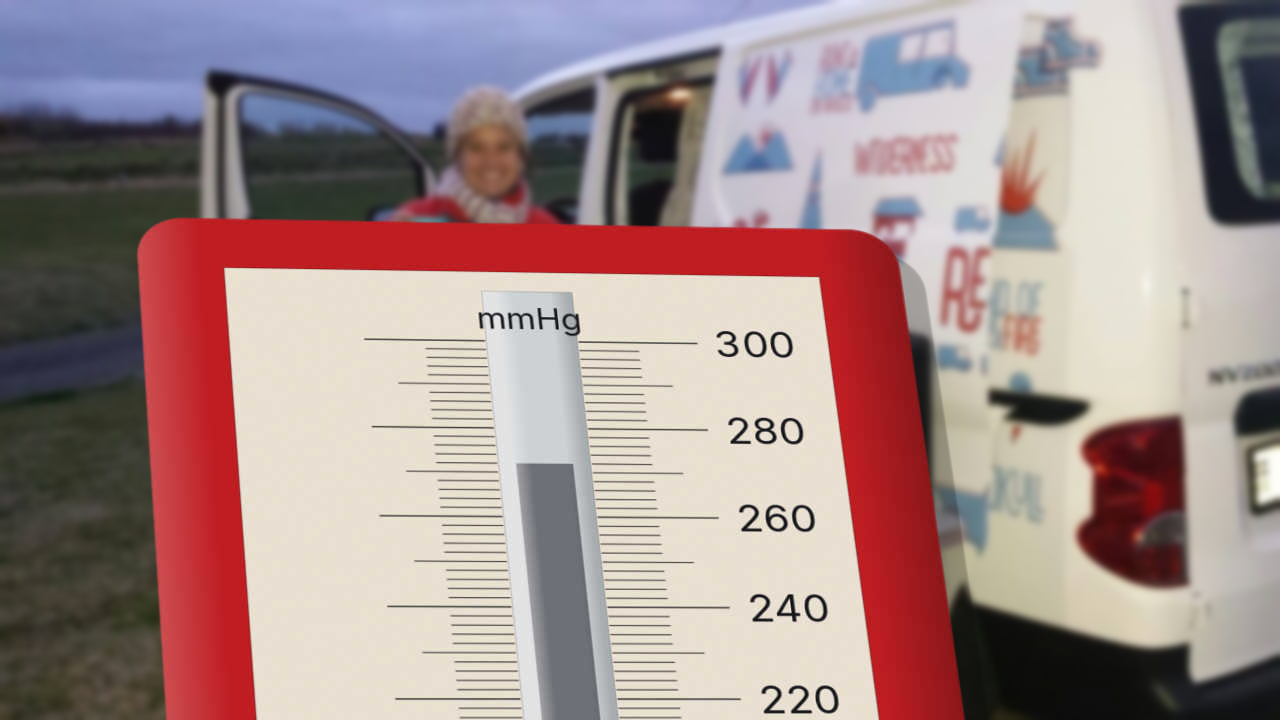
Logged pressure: 272 mmHg
